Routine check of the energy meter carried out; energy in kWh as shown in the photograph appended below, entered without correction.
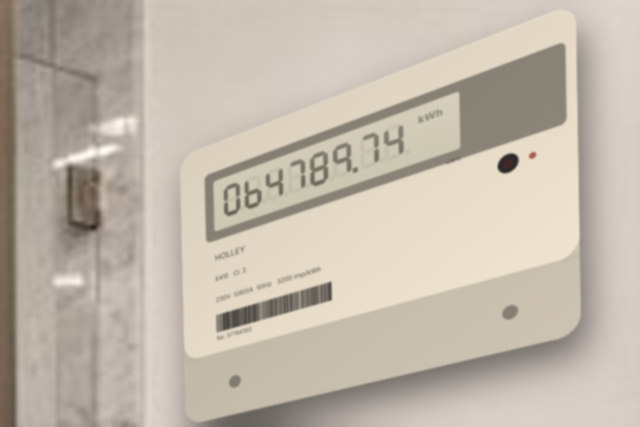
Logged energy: 64789.74 kWh
